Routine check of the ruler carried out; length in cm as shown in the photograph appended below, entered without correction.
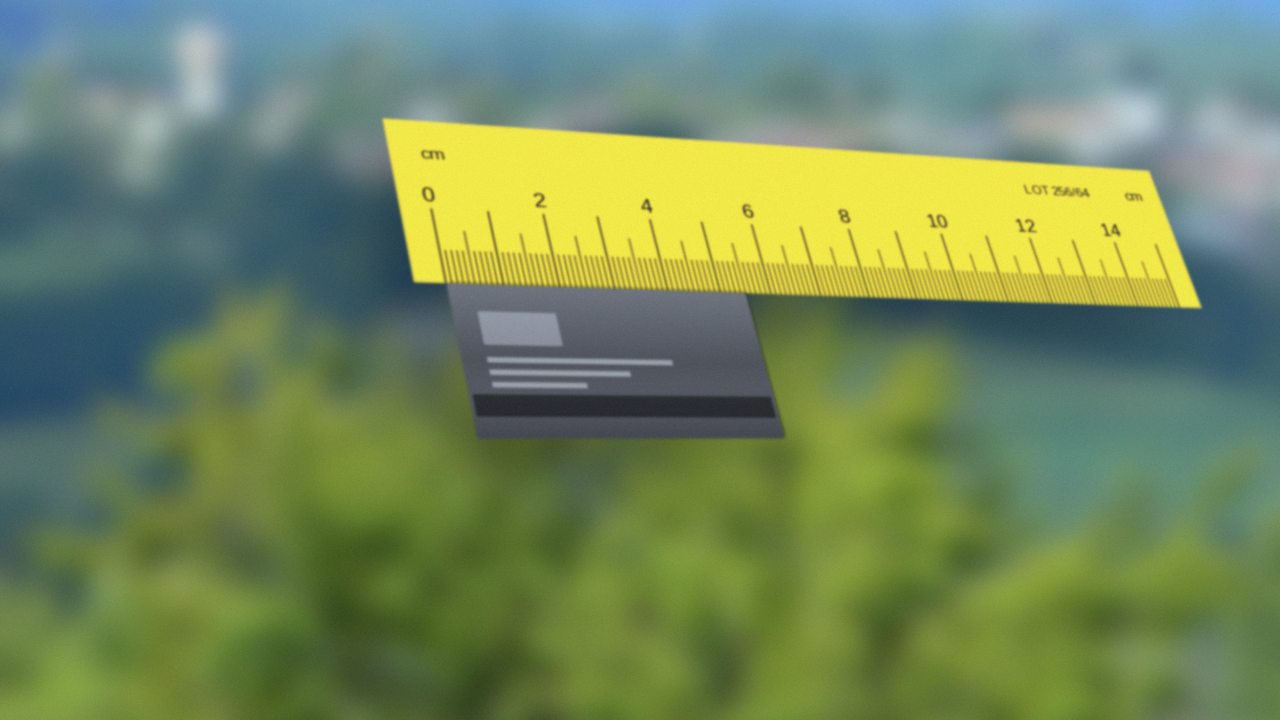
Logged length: 5.5 cm
